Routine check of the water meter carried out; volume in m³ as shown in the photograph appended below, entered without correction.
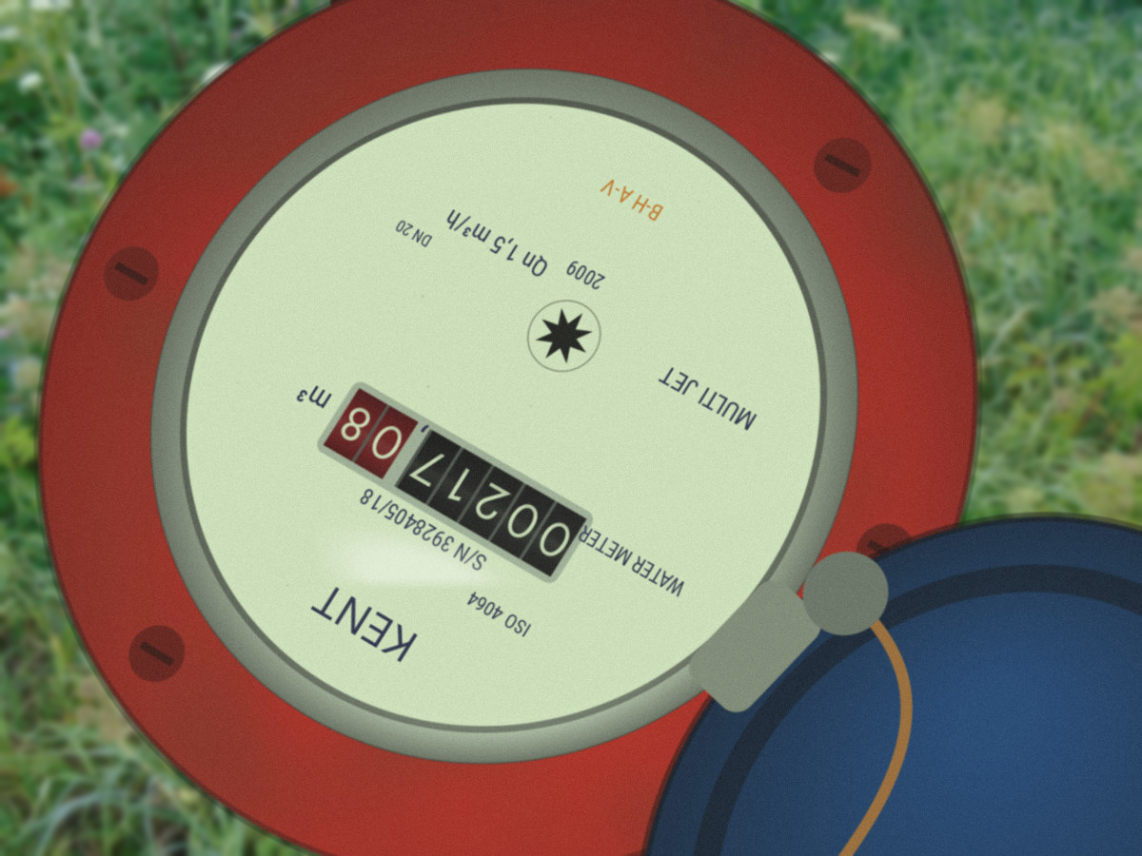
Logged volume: 217.08 m³
